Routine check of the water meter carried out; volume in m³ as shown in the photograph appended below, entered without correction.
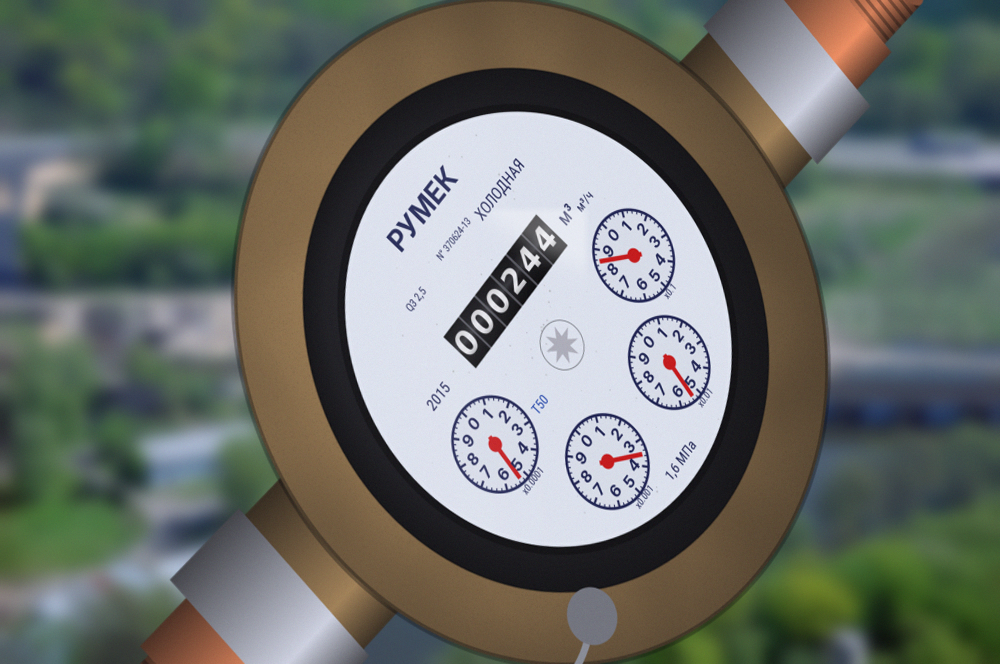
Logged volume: 244.8535 m³
